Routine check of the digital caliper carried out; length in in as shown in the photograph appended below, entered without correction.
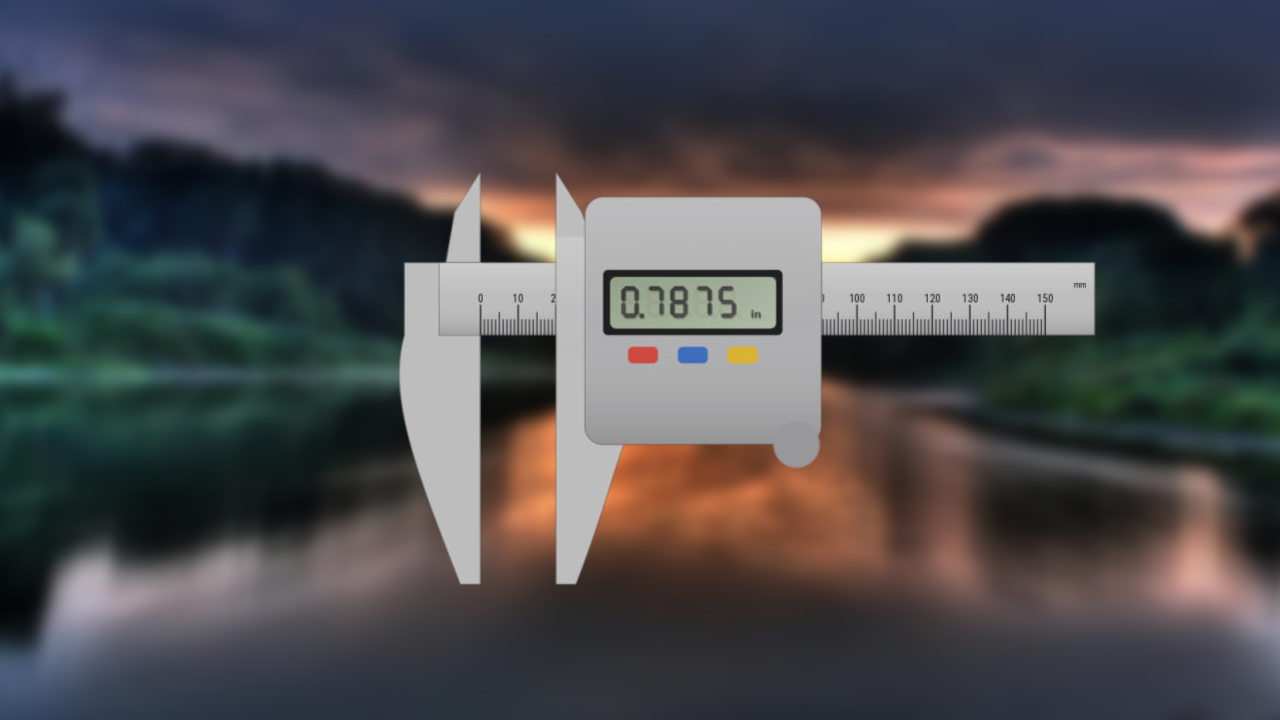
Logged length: 0.7875 in
